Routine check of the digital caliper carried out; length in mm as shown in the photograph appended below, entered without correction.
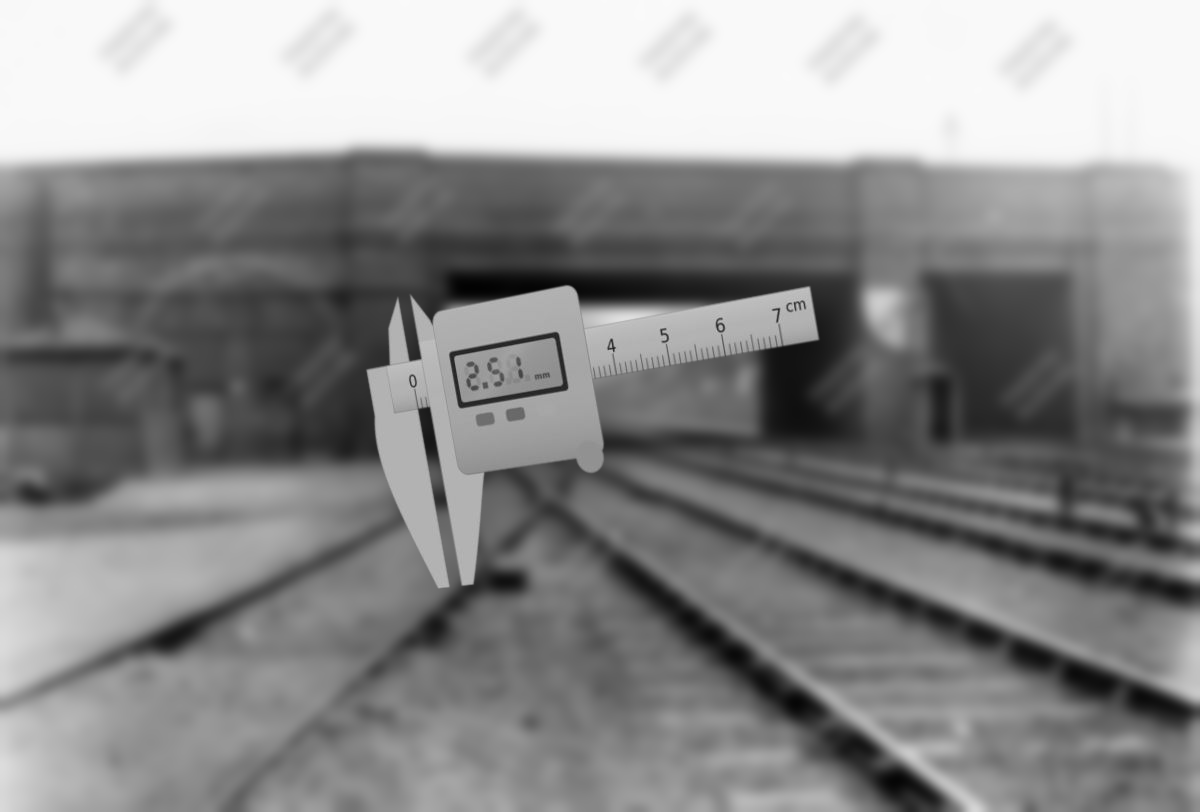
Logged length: 2.51 mm
